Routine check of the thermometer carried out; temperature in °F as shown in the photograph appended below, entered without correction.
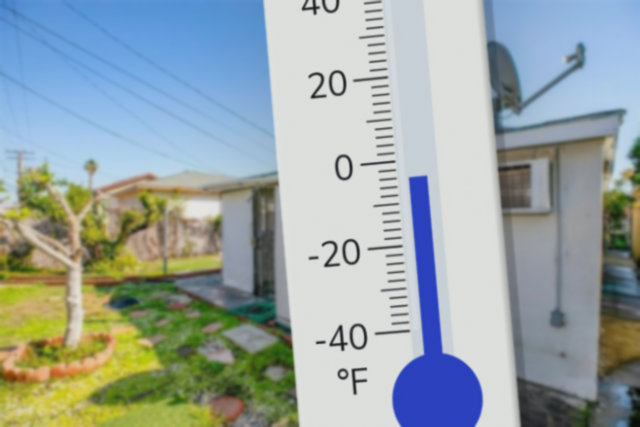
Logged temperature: -4 °F
